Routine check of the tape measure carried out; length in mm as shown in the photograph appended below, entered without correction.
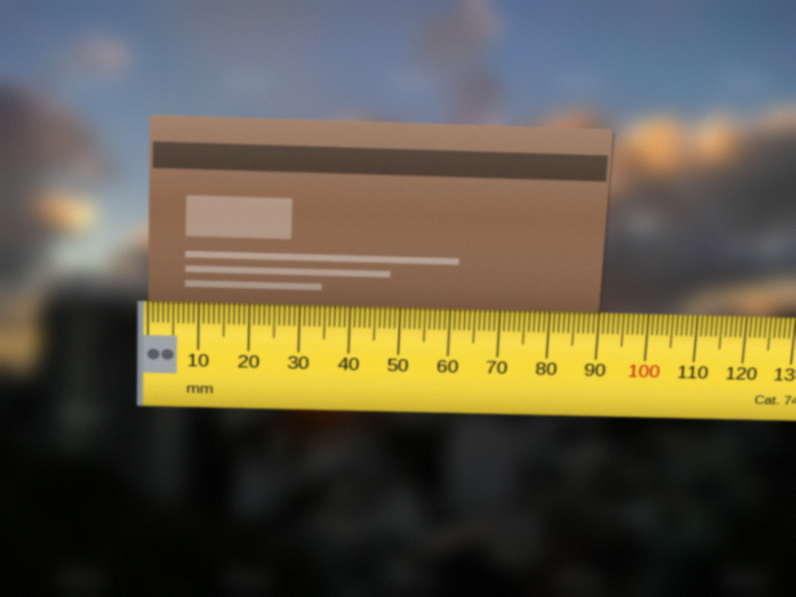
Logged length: 90 mm
